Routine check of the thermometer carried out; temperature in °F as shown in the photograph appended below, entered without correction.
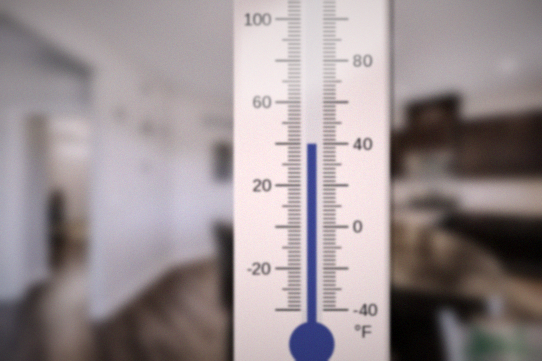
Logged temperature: 40 °F
